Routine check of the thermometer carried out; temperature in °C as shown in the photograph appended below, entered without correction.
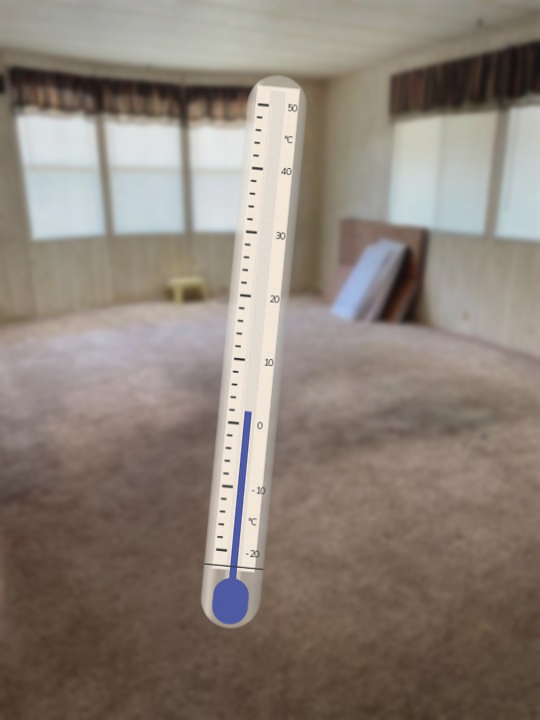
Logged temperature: 2 °C
